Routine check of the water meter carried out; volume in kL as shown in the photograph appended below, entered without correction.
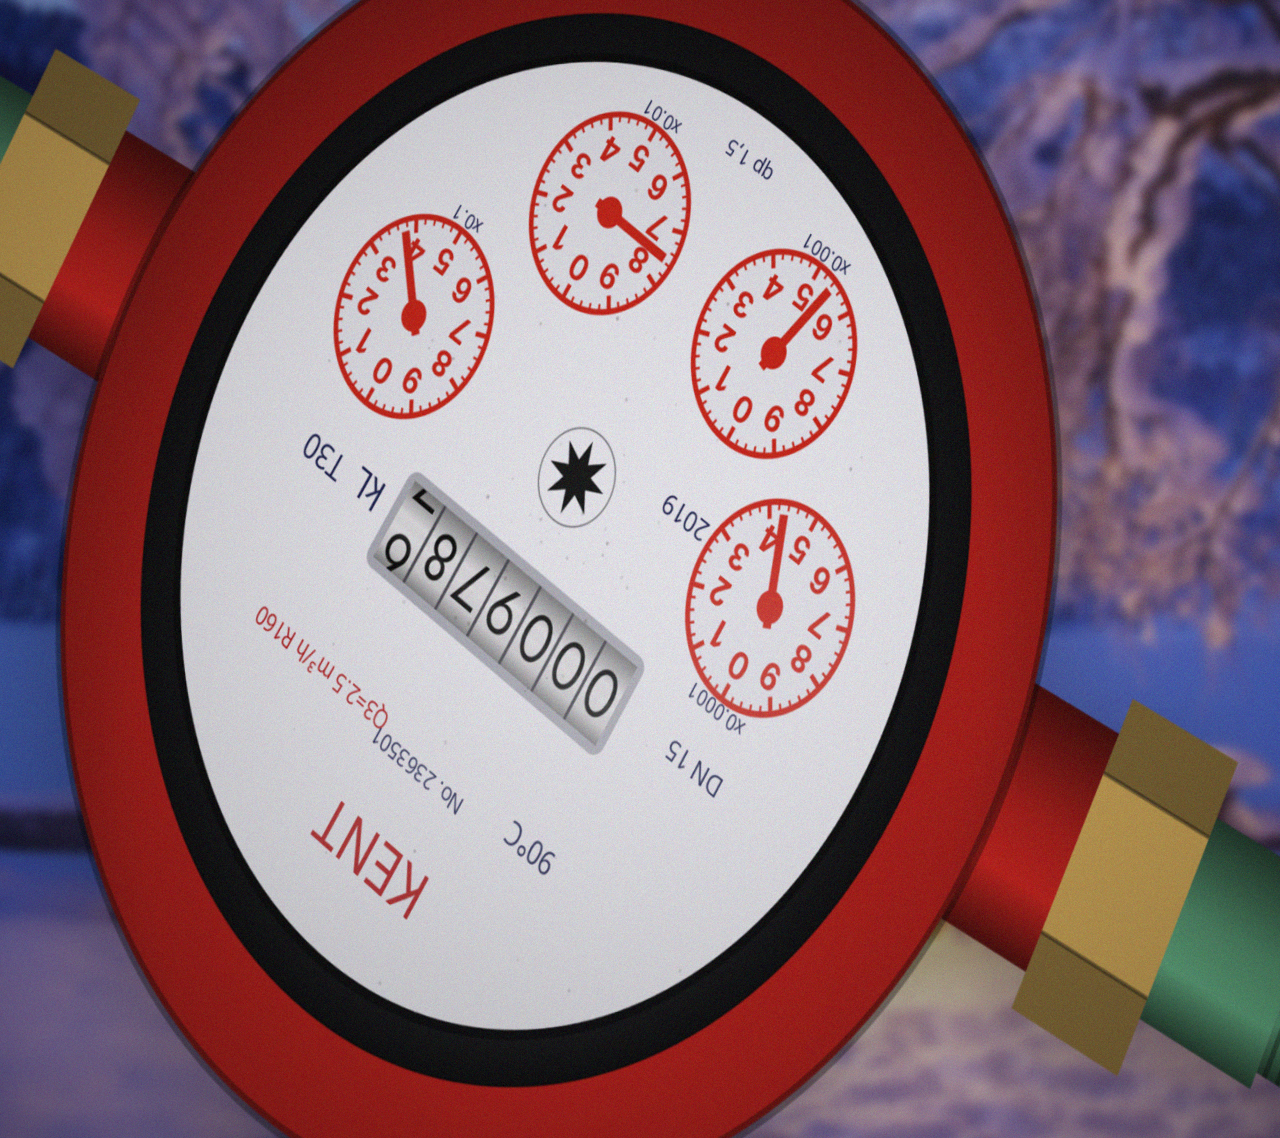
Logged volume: 9786.3754 kL
